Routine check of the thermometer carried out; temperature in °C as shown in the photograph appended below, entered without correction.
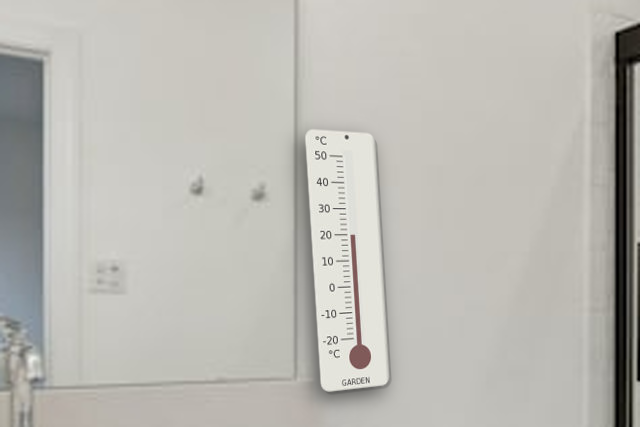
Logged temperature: 20 °C
